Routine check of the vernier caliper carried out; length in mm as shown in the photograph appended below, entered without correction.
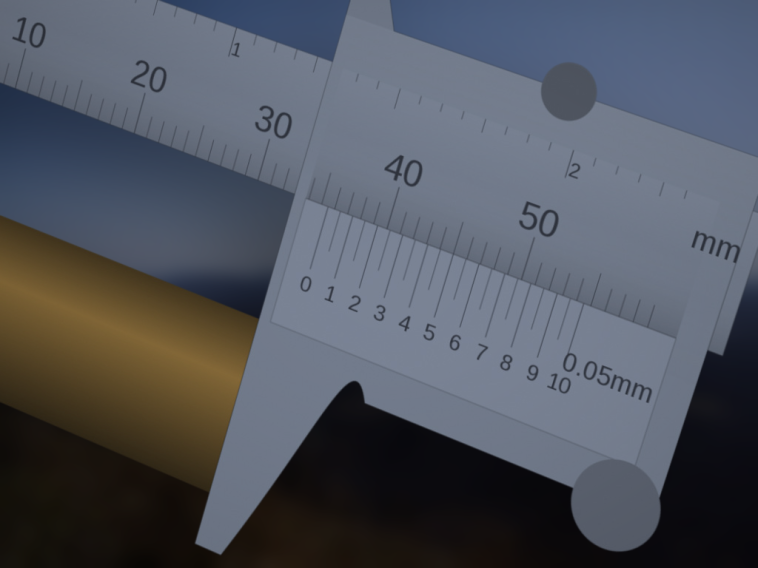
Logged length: 35.5 mm
